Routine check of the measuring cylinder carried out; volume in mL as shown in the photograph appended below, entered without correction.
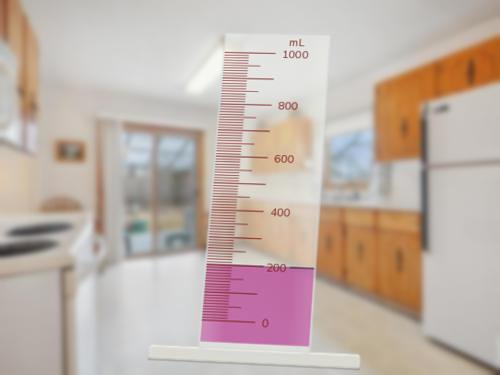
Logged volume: 200 mL
